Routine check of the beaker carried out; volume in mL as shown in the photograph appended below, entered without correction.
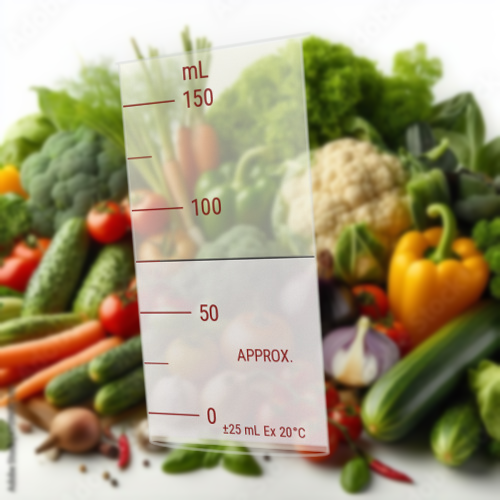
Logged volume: 75 mL
